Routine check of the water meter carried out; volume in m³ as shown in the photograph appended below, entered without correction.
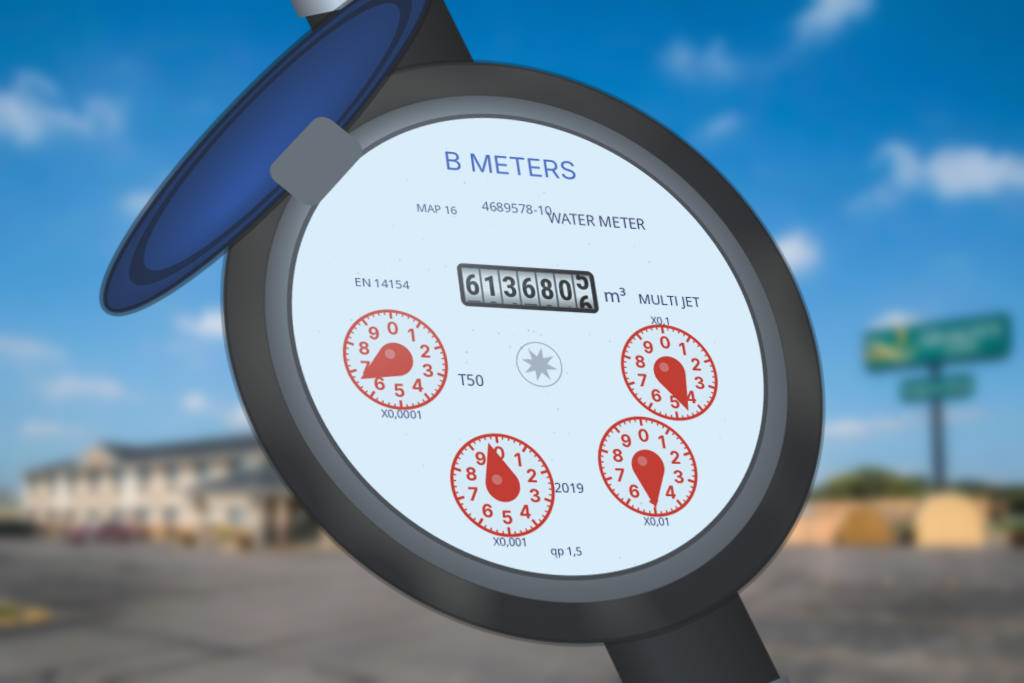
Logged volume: 6136805.4496 m³
